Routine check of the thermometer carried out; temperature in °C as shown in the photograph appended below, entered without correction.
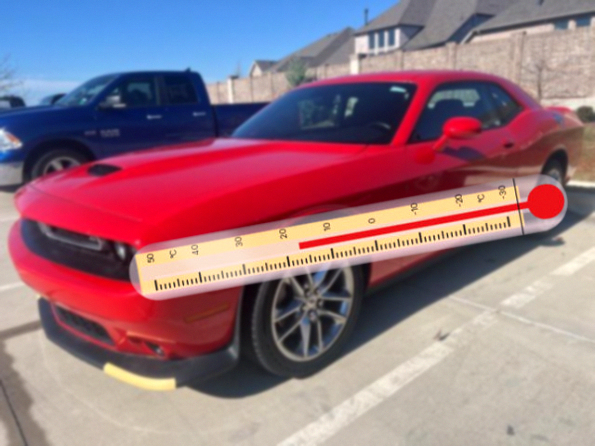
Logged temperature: 17 °C
